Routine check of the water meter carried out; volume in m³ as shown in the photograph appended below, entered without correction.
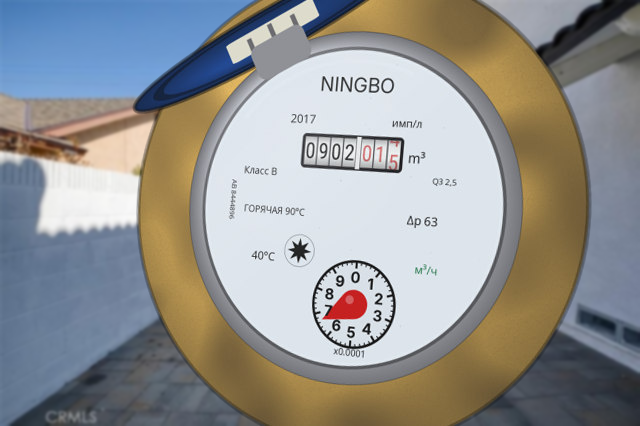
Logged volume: 902.0146 m³
